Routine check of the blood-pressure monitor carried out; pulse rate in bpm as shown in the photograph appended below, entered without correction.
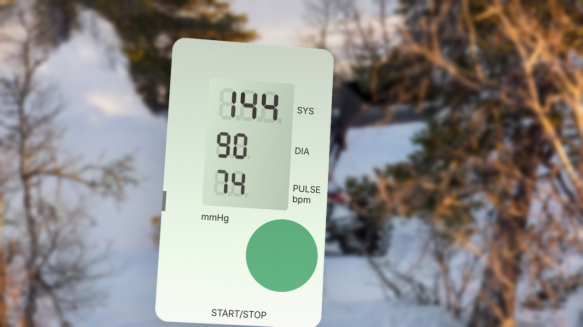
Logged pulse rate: 74 bpm
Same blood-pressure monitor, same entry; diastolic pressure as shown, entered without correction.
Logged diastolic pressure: 90 mmHg
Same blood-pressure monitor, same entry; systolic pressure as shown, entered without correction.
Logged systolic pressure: 144 mmHg
